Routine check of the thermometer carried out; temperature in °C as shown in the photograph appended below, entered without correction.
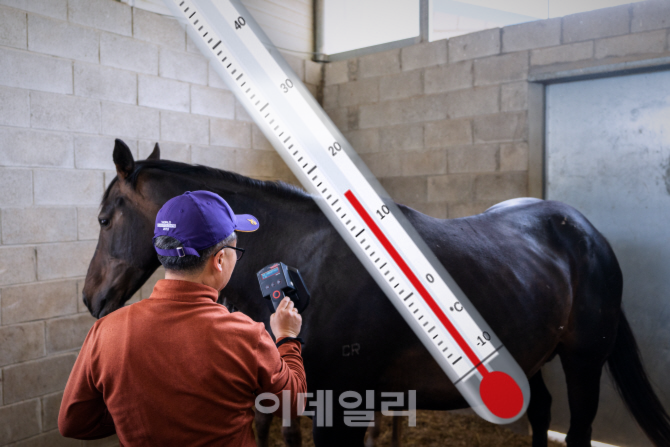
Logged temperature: 15 °C
